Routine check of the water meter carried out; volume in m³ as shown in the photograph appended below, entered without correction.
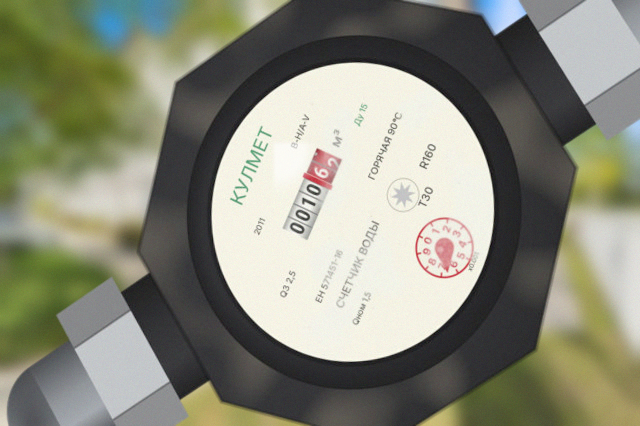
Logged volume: 10.616 m³
